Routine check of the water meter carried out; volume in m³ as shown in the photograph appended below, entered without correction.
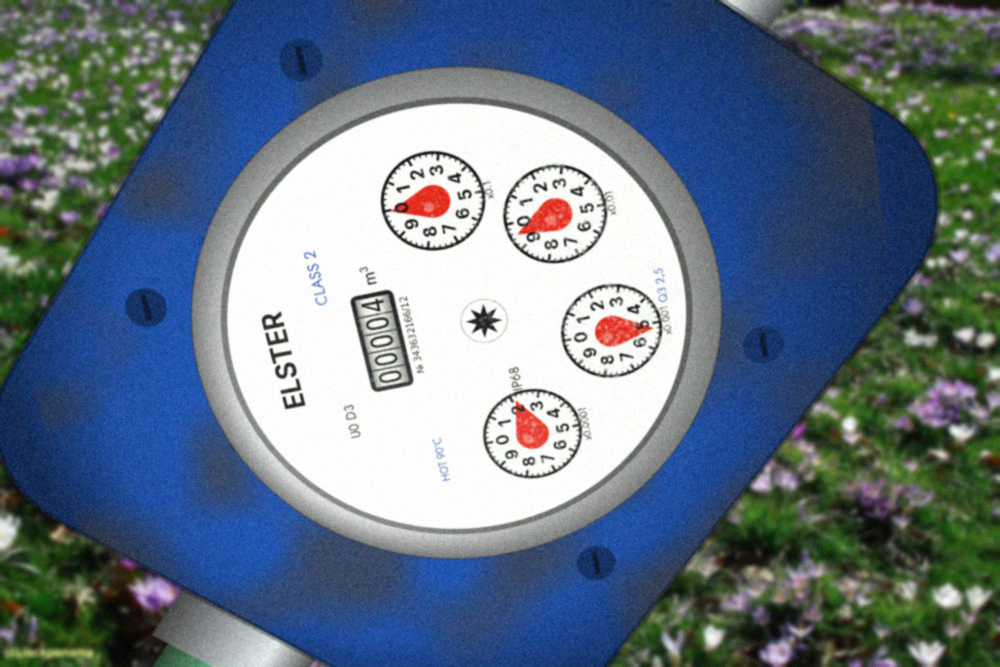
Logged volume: 3.9952 m³
